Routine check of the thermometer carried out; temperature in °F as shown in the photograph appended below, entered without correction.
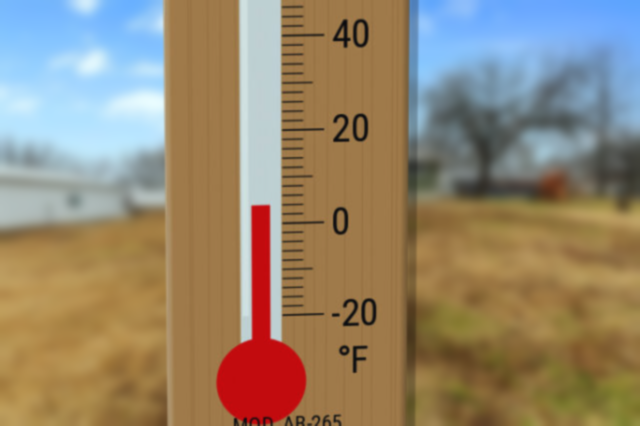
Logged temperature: 4 °F
